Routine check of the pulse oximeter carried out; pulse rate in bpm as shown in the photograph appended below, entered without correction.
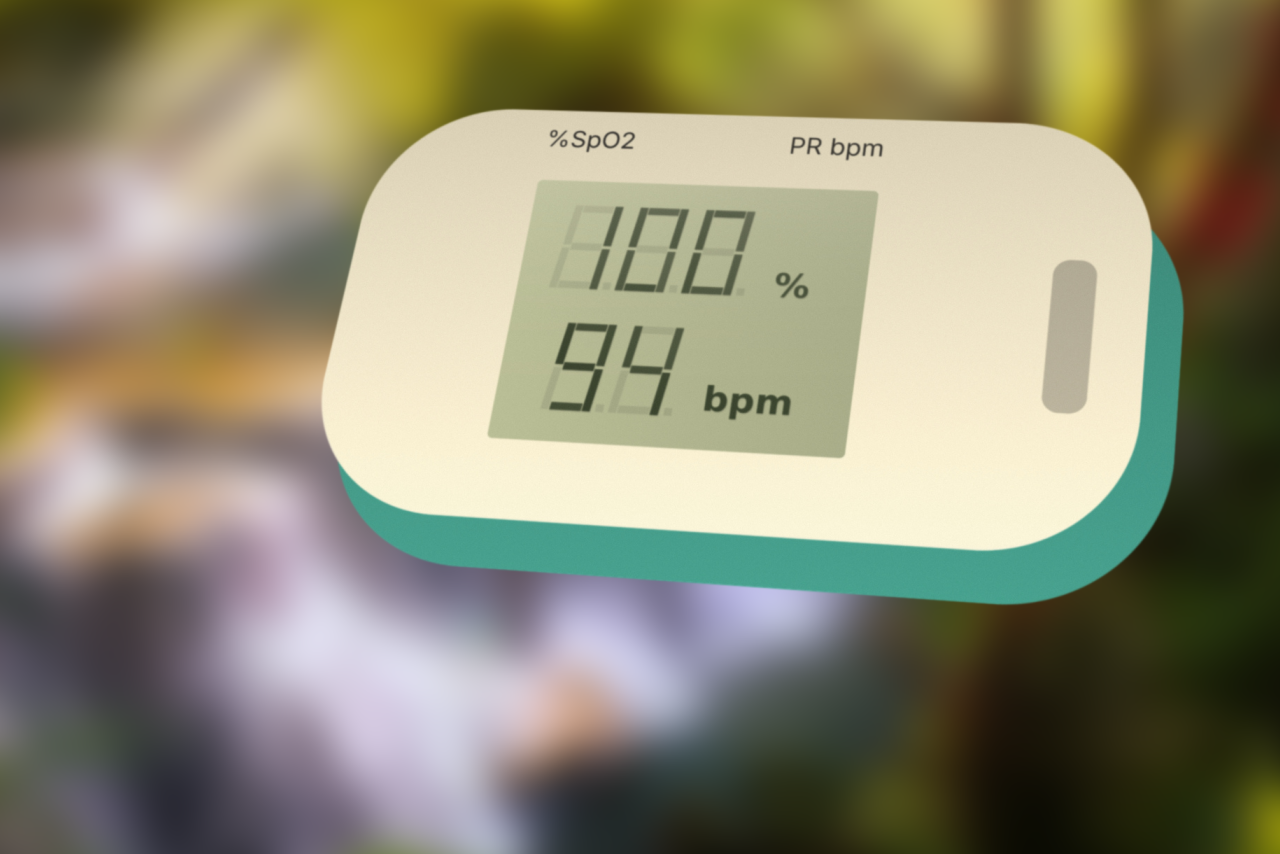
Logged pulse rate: 94 bpm
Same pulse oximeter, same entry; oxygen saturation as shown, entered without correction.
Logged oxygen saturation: 100 %
